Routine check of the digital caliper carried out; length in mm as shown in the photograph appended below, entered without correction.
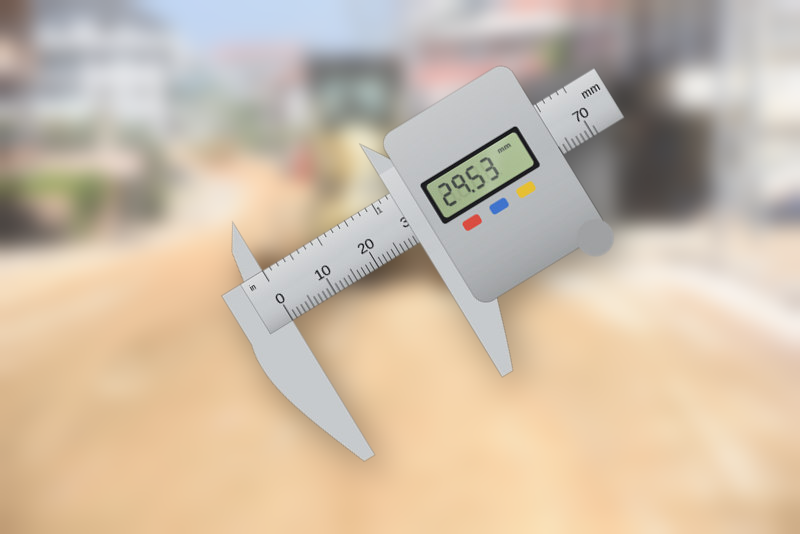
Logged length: 29.53 mm
